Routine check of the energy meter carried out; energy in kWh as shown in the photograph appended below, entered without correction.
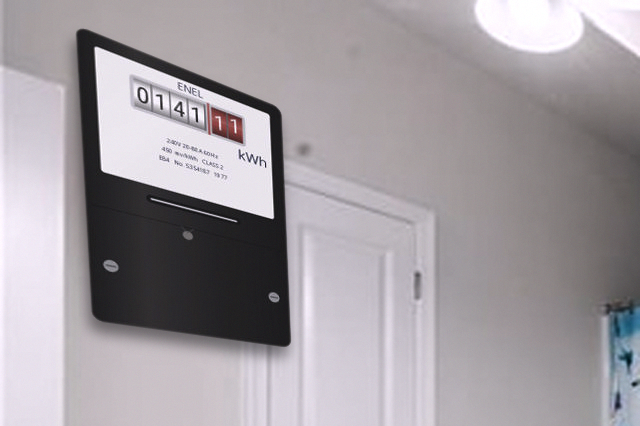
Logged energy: 141.11 kWh
